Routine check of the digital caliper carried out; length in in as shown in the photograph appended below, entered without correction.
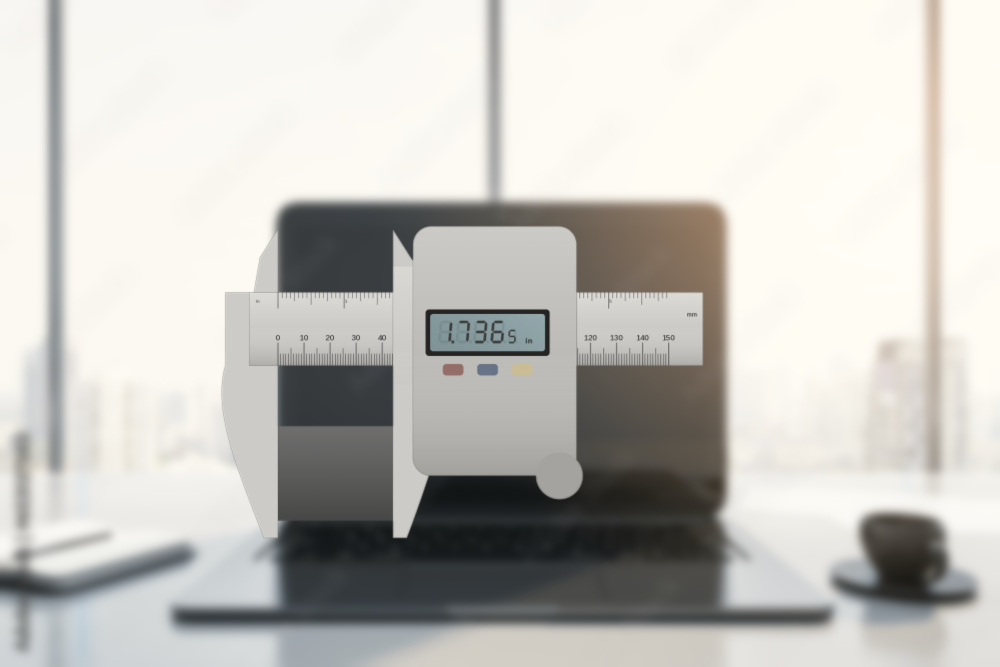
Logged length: 1.7365 in
